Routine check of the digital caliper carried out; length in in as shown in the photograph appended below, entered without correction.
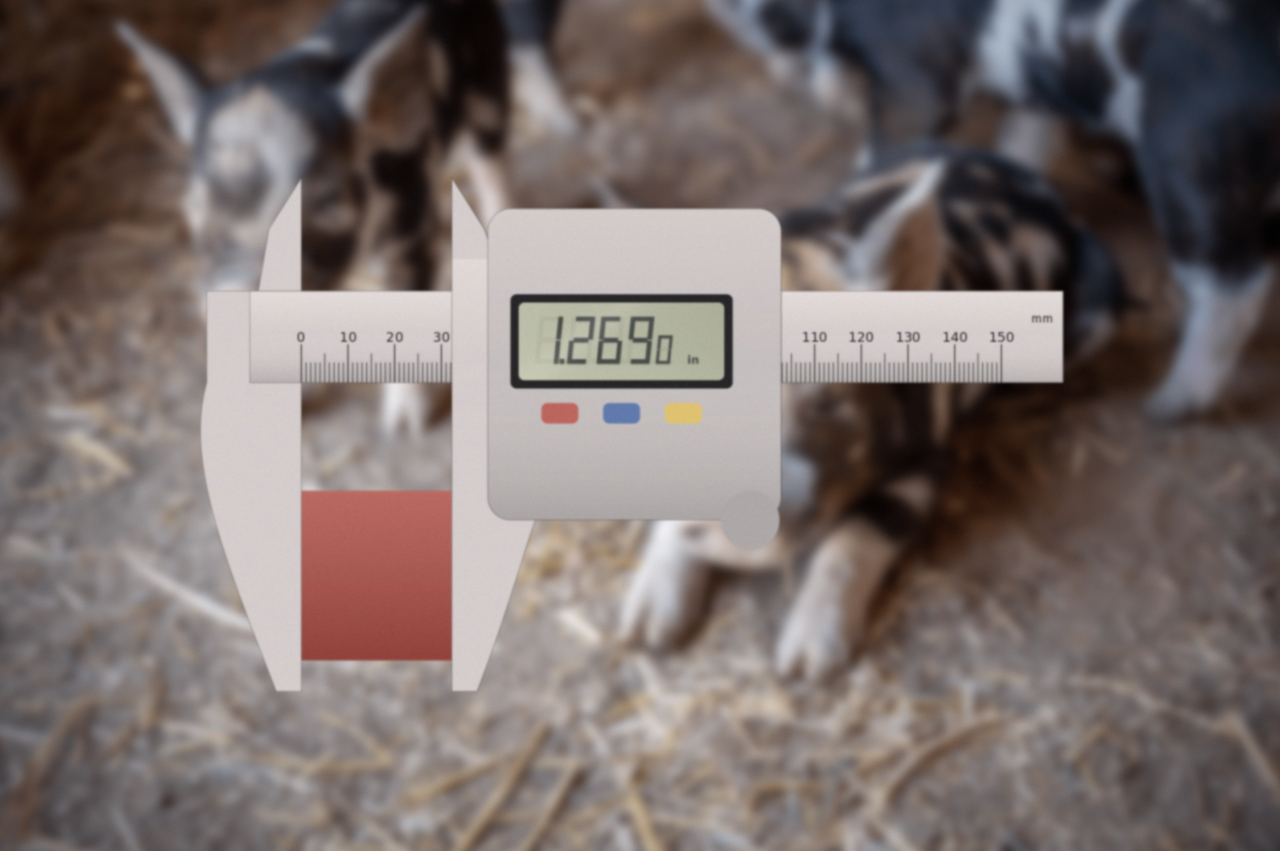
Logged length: 1.2690 in
